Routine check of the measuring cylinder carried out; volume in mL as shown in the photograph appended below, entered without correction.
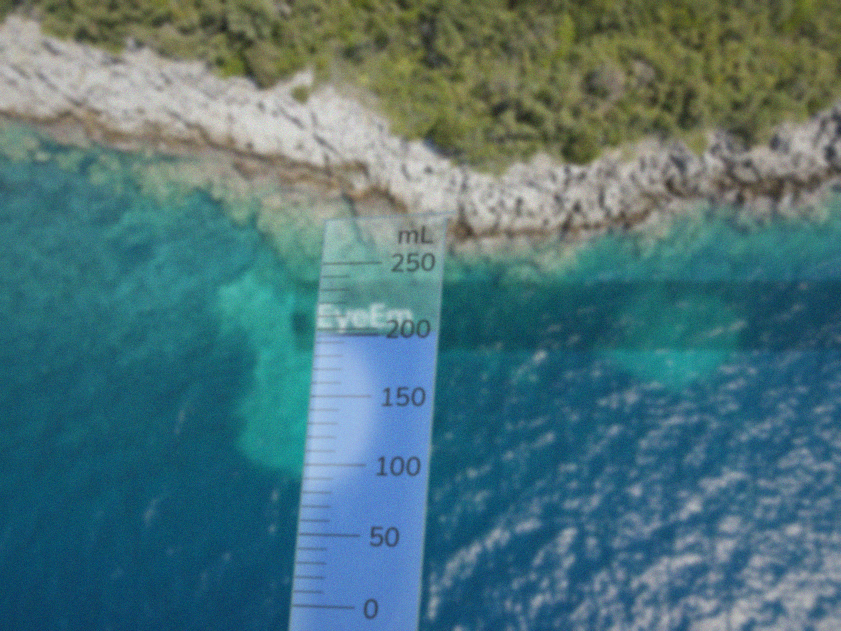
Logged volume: 195 mL
